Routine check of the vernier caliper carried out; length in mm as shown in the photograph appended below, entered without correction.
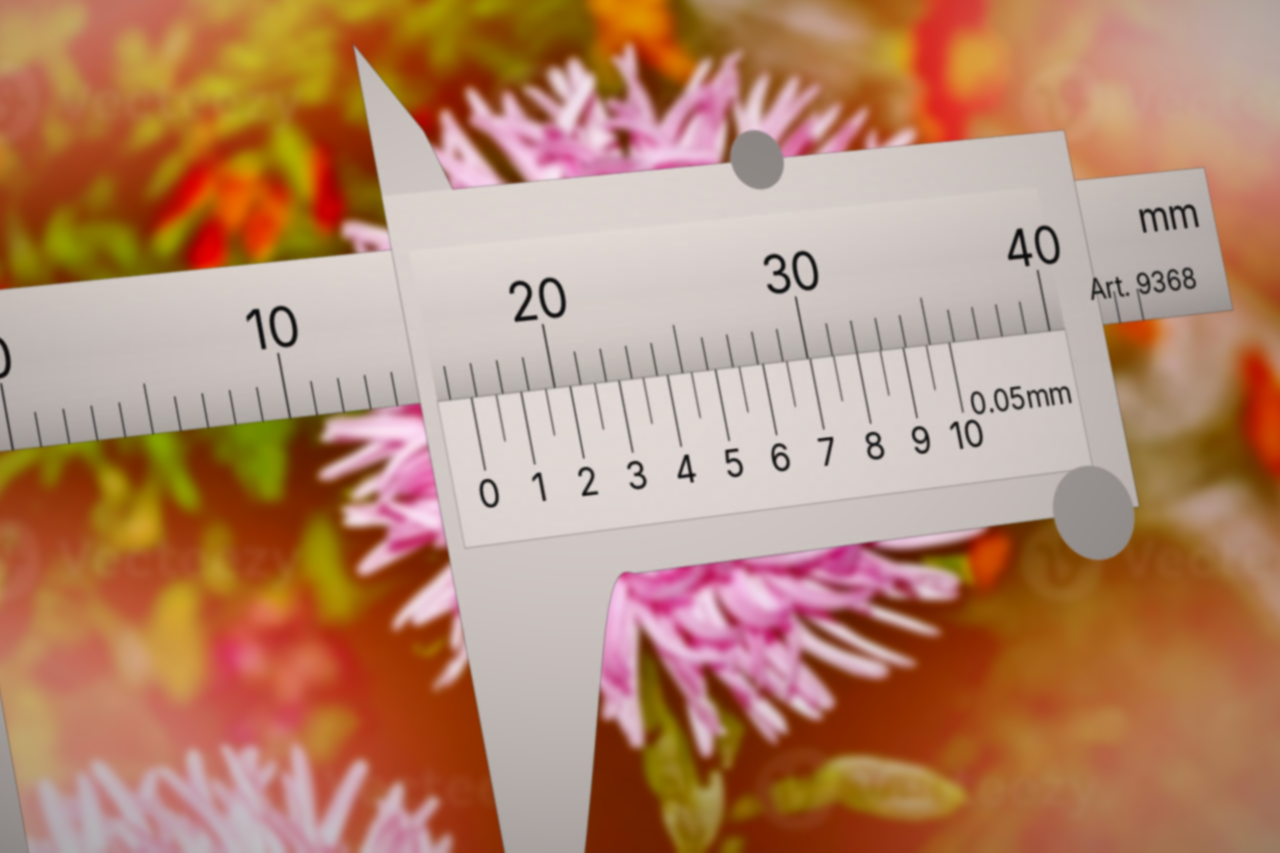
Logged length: 16.8 mm
